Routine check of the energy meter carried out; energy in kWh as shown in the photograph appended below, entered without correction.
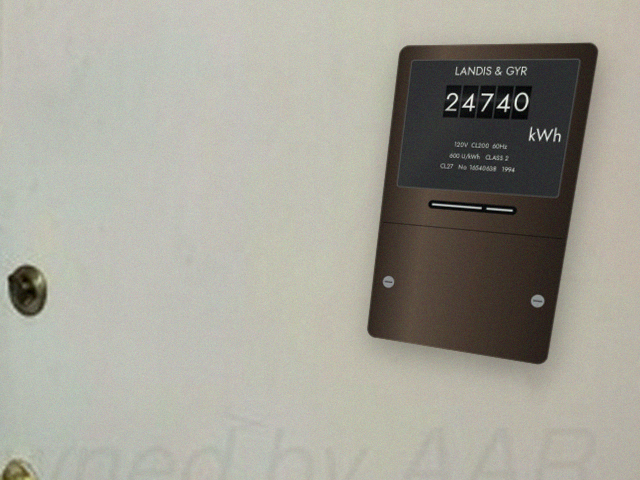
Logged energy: 24740 kWh
